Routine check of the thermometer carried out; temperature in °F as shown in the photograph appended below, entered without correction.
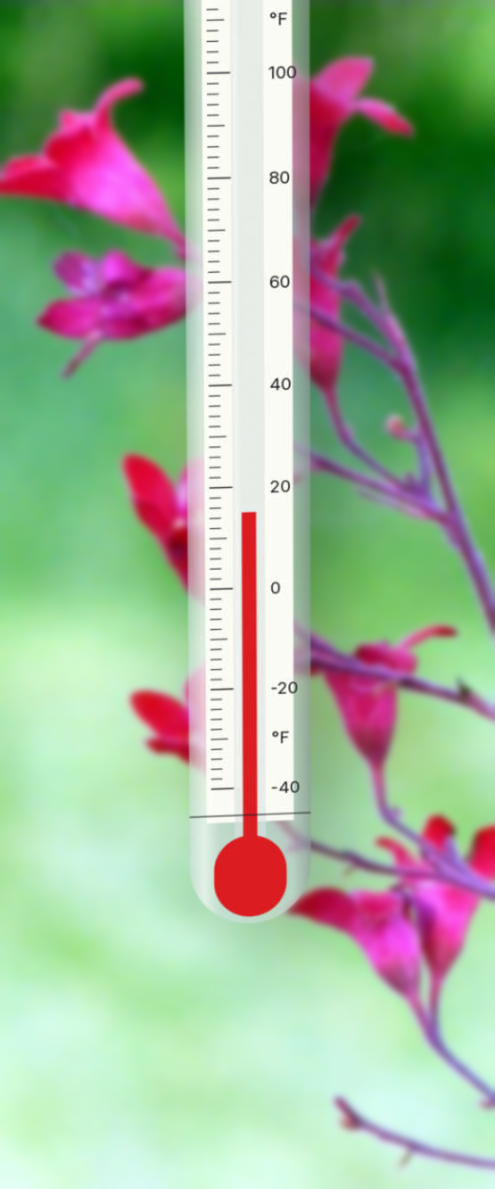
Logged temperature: 15 °F
